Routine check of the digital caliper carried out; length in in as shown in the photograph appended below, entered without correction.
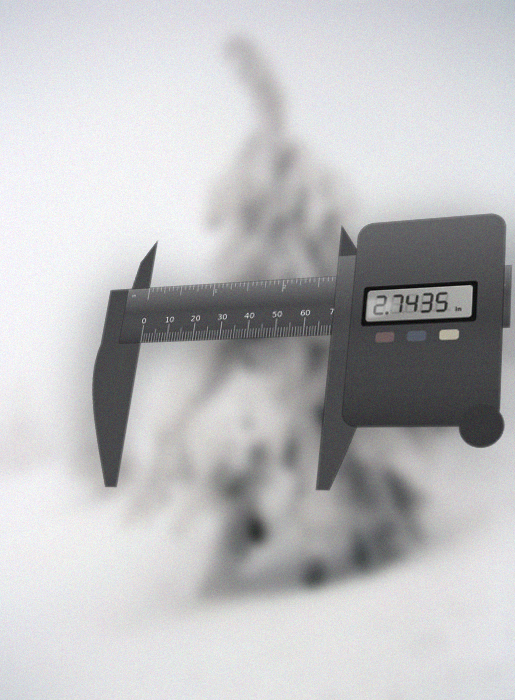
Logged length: 2.7435 in
